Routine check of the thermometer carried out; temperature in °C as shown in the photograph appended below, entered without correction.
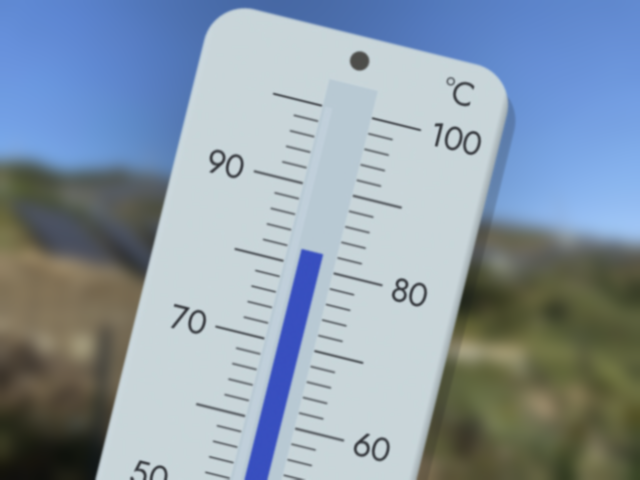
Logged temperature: 82 °C
